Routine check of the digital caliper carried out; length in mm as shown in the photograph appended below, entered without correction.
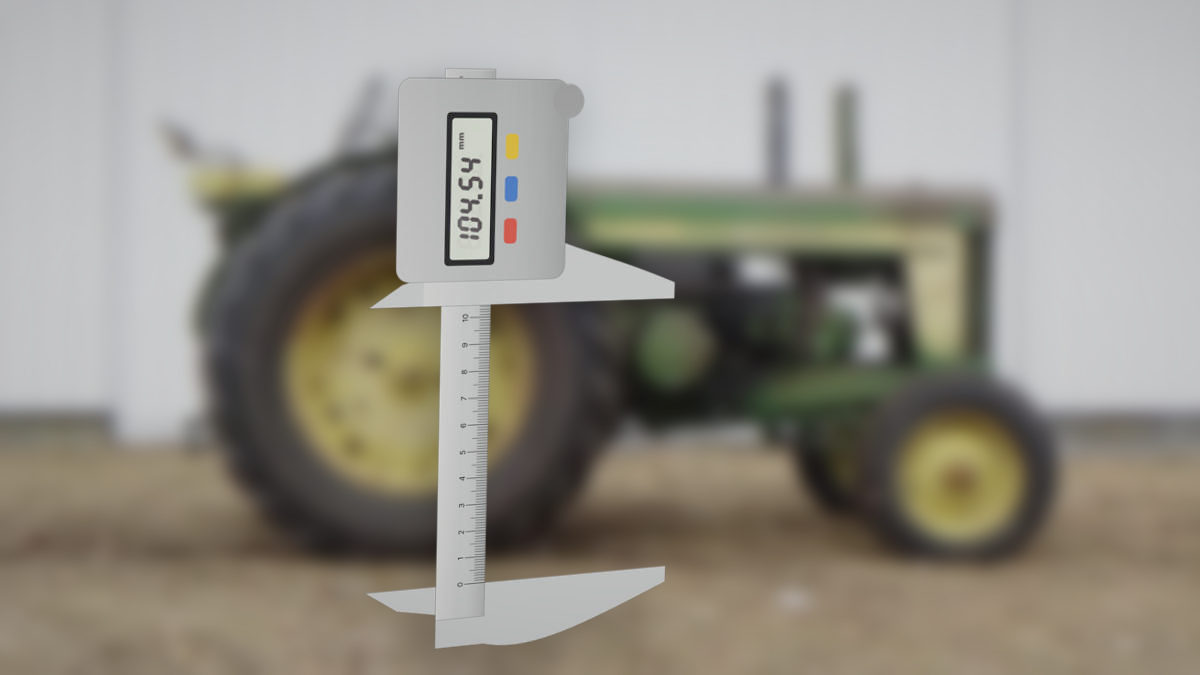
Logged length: 104.54 mm
